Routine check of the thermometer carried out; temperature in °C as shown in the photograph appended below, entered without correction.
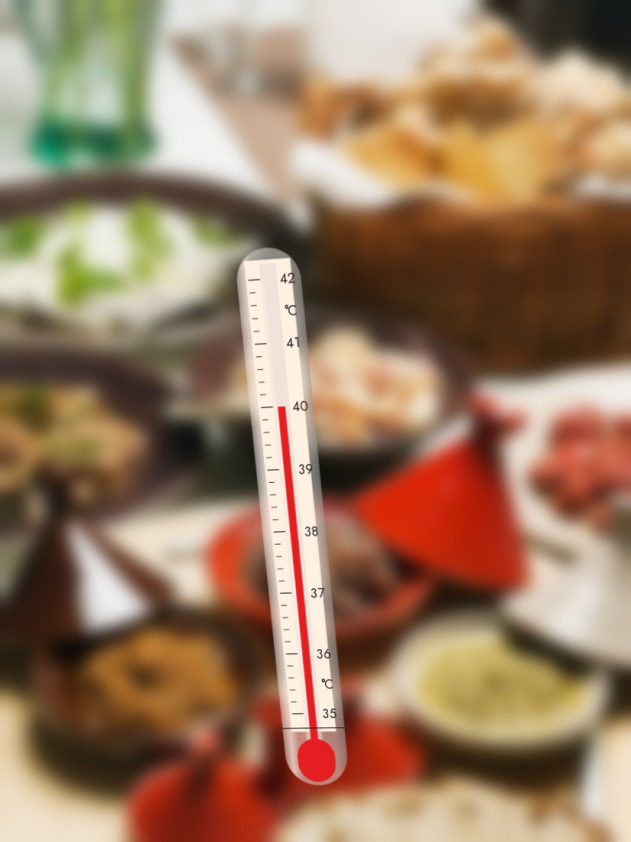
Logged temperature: 40 °C
